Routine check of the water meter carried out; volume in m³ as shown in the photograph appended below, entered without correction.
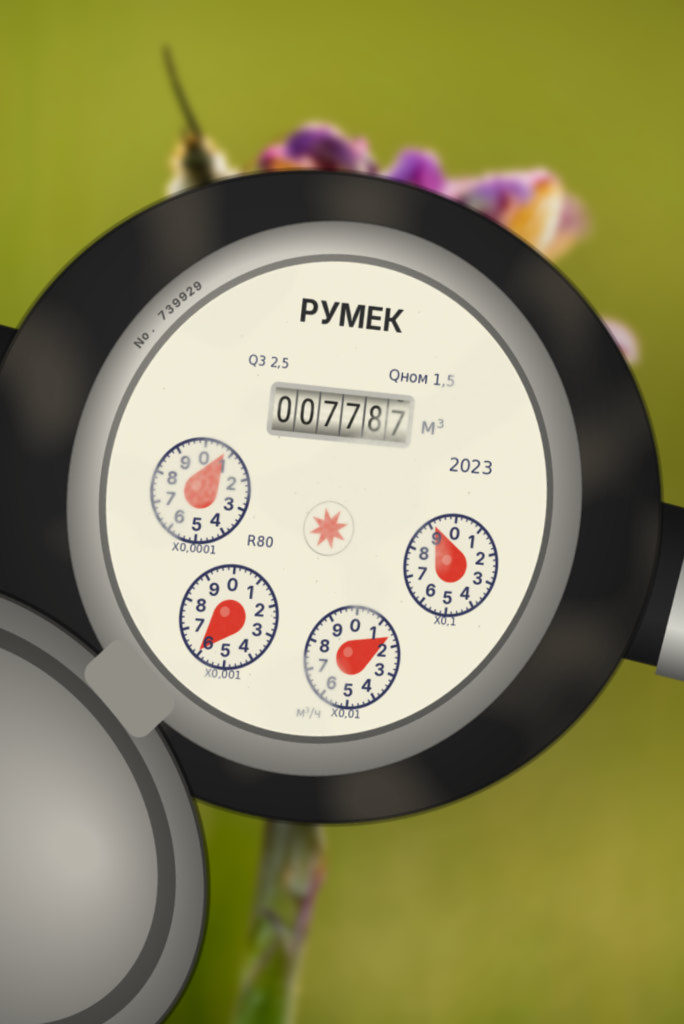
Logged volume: 7786.9160 m³
